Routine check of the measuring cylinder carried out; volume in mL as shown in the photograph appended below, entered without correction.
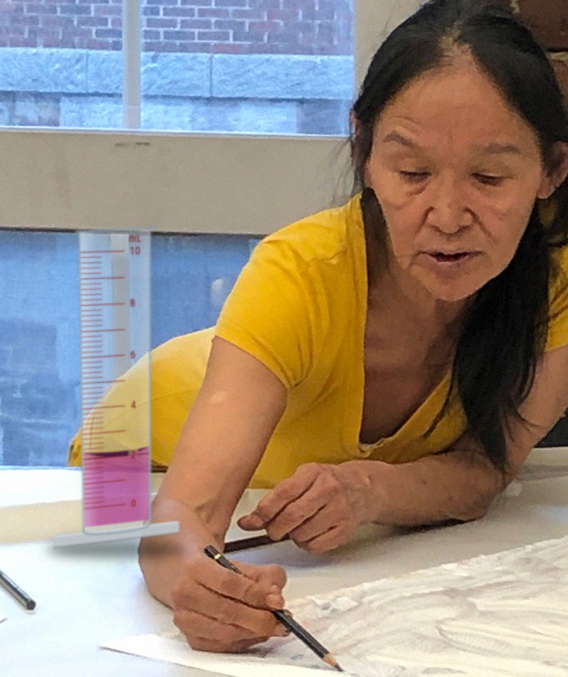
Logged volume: 2 mL
